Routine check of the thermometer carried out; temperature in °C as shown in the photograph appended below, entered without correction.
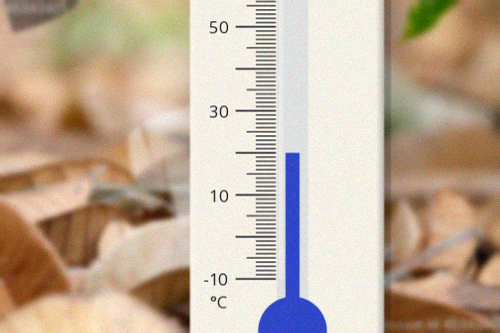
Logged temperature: 20 °C
